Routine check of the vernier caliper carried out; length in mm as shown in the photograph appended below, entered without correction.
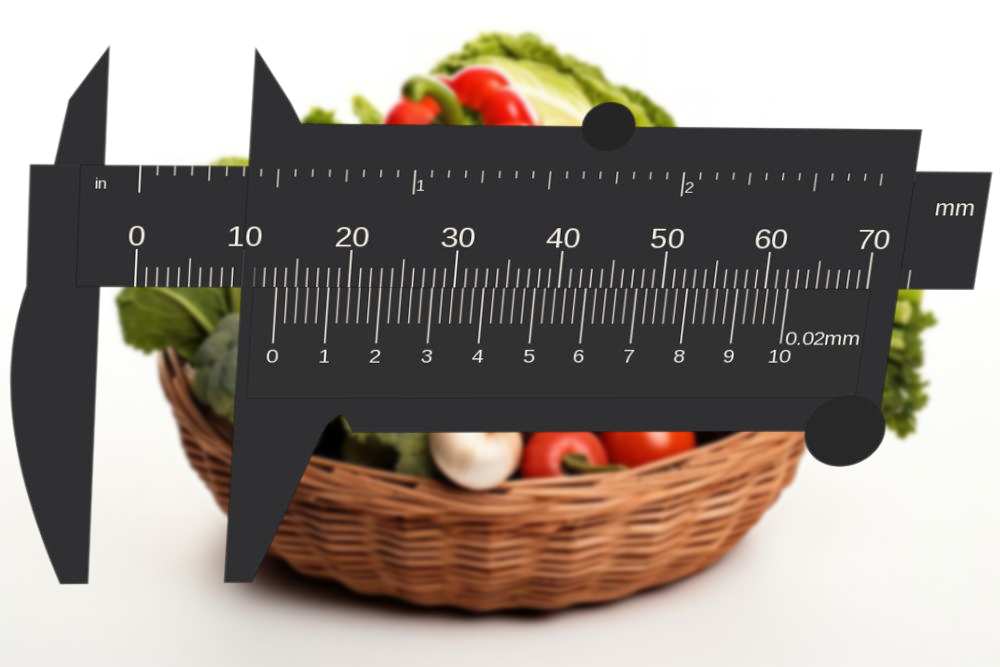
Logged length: 13.2 mm
